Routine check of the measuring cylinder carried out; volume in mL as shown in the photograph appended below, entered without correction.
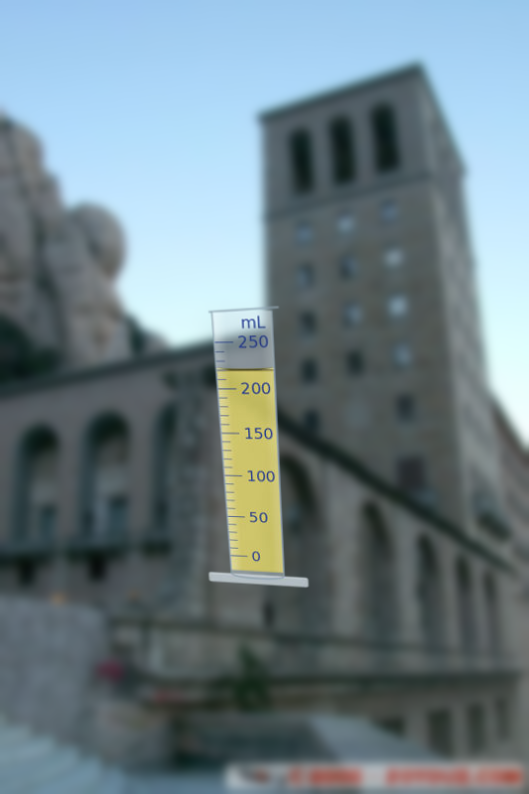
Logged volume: 220 mL
